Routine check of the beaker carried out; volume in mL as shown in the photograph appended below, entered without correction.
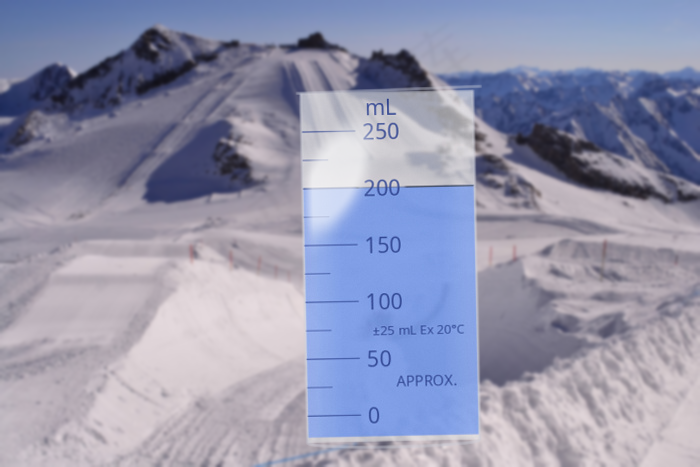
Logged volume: 200 mL
